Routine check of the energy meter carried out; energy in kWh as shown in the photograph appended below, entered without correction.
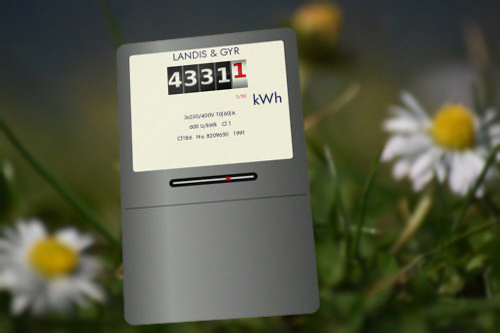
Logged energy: 4331.1 kWh
